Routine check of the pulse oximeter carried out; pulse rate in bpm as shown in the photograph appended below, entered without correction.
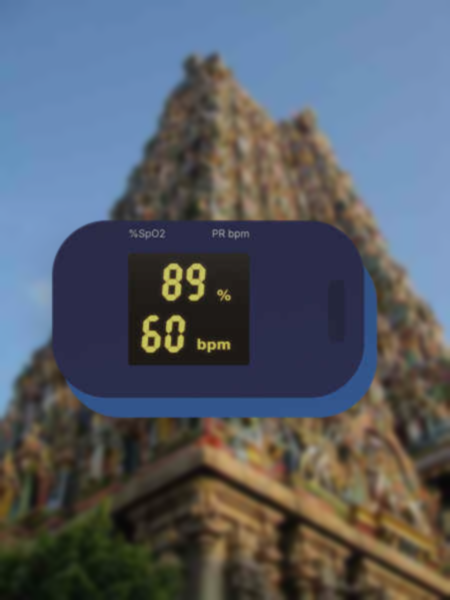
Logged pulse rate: 60 bpm
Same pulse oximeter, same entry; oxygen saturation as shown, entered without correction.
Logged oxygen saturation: 89 %
